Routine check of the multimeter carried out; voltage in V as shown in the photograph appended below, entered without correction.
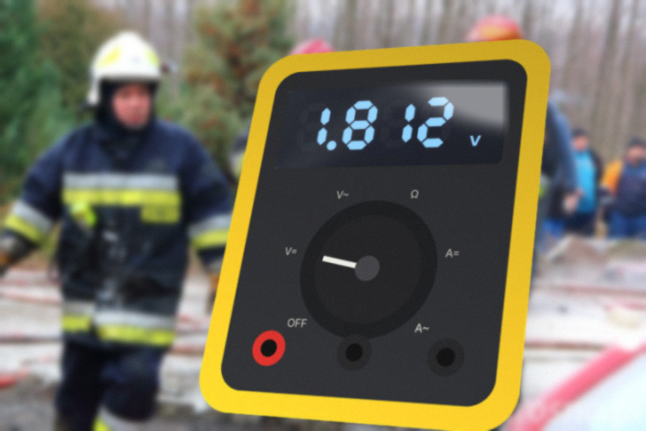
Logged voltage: 1.812 V
